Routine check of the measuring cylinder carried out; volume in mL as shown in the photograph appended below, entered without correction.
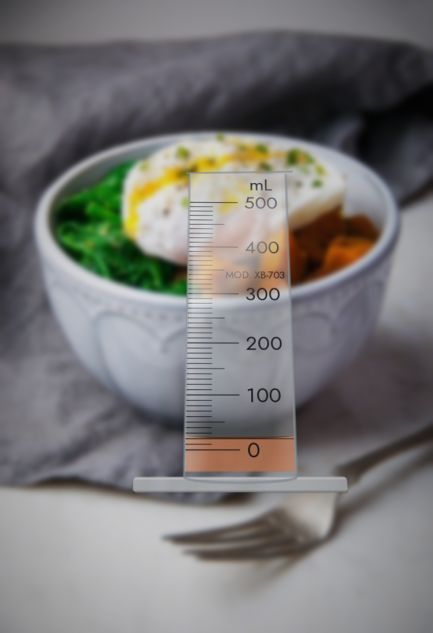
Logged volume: 20 mL
